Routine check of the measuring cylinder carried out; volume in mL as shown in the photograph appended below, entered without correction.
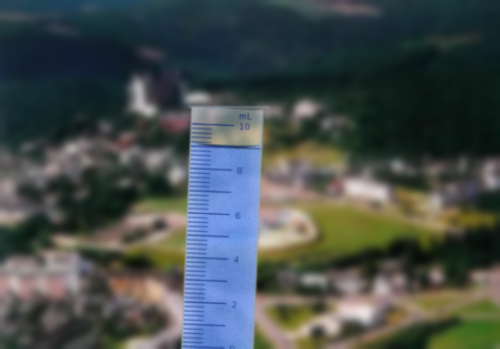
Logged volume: 9 mL
